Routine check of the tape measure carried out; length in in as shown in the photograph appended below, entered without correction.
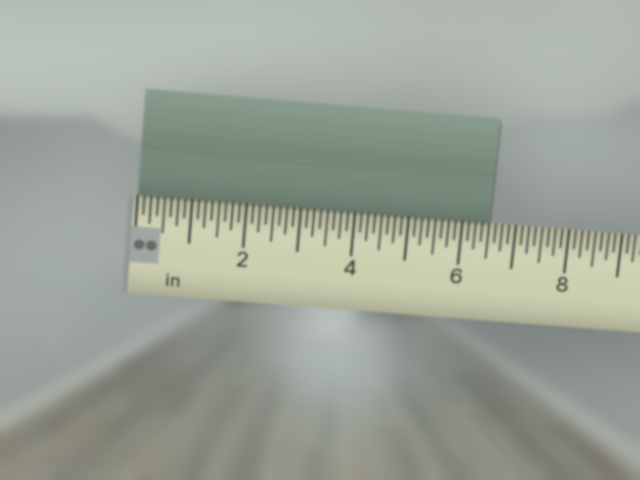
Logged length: 6.5 in
